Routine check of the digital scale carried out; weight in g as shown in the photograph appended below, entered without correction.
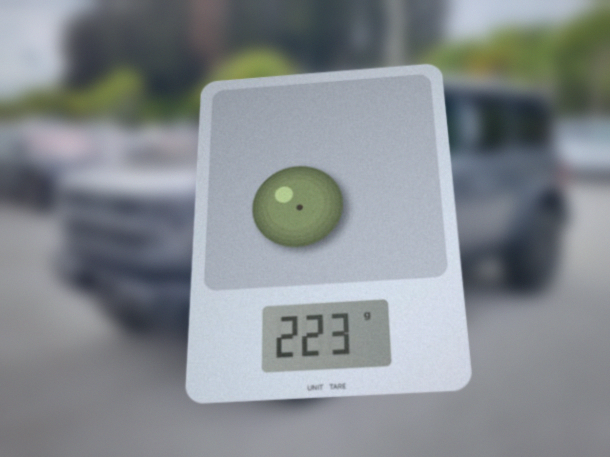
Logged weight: 223 g
